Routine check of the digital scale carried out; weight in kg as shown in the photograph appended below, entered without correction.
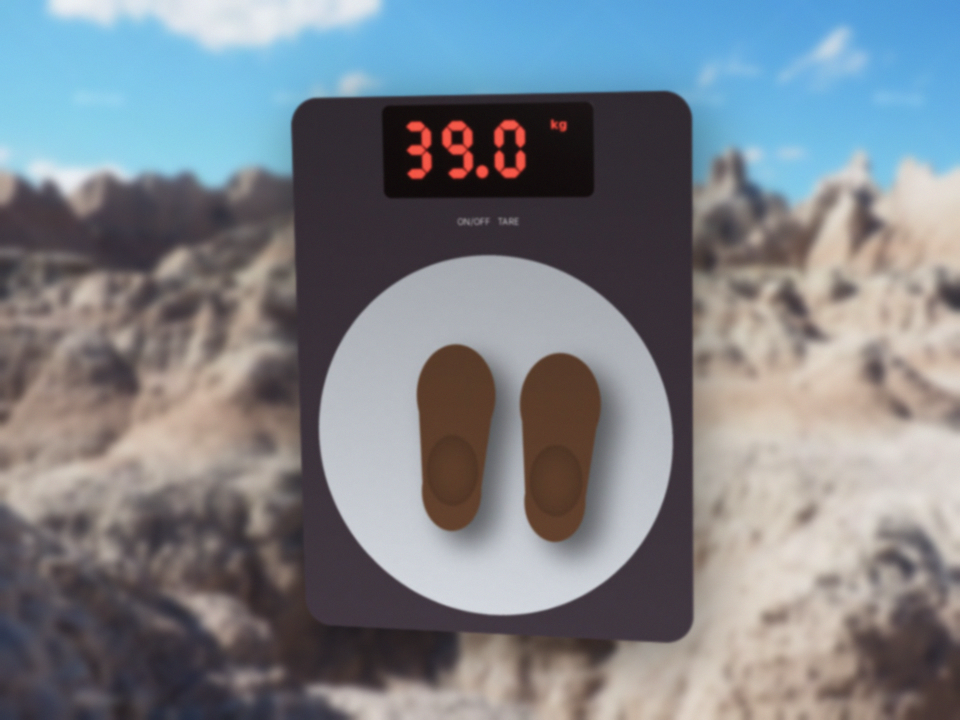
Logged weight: 39.0 kg
